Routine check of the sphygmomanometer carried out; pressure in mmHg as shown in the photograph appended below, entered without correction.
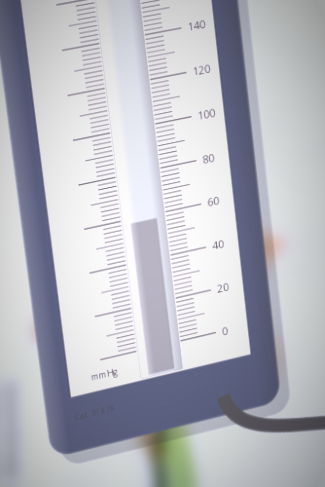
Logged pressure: 58 mmHg
